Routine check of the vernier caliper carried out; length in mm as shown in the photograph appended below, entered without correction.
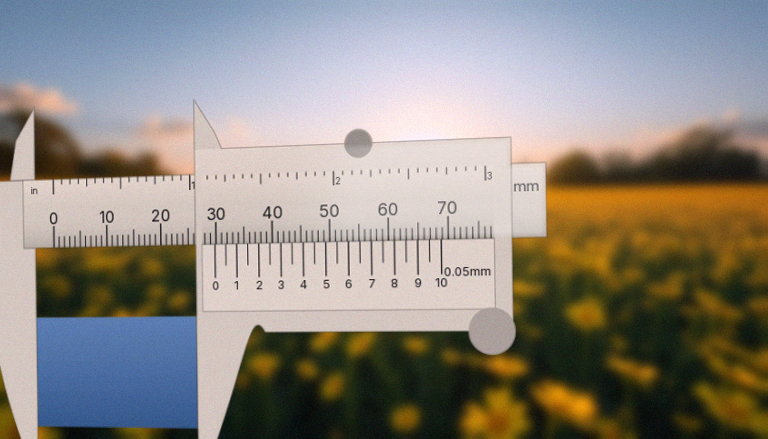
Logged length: 29.8 mm
